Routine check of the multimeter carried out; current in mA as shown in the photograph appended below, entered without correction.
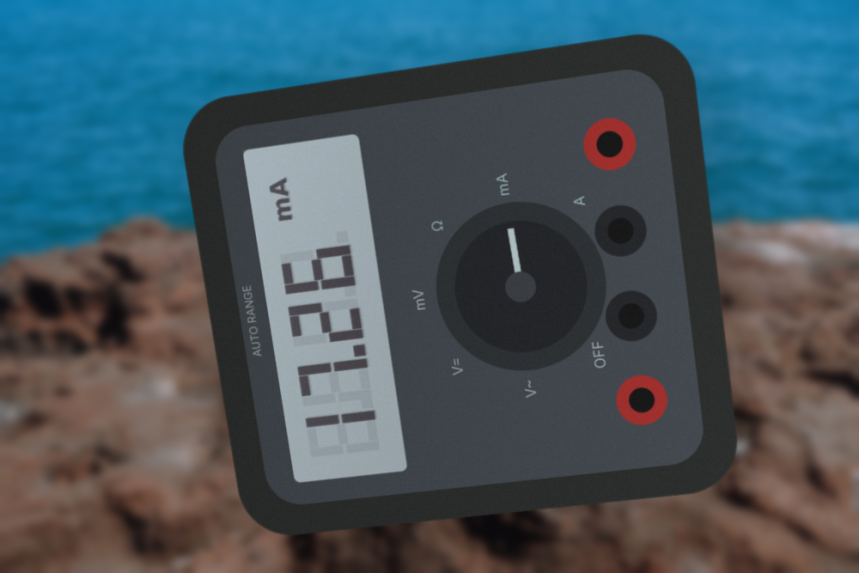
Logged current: 17.26 mA
